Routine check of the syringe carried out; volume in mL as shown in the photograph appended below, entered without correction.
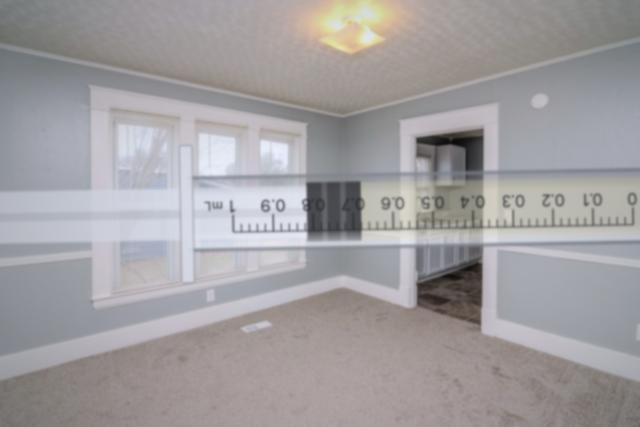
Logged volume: 0.68 mL
